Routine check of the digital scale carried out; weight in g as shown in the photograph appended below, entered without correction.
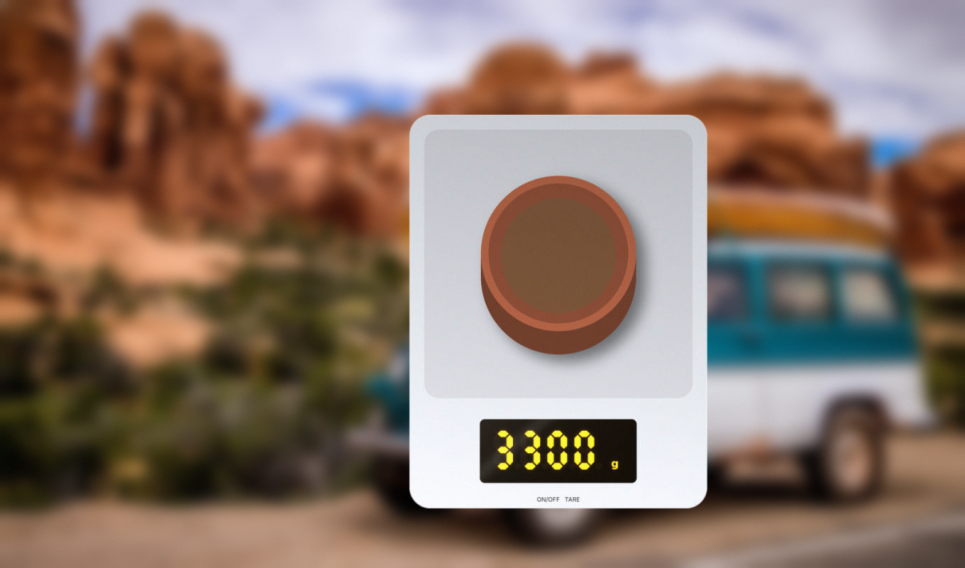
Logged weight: 3300 g
